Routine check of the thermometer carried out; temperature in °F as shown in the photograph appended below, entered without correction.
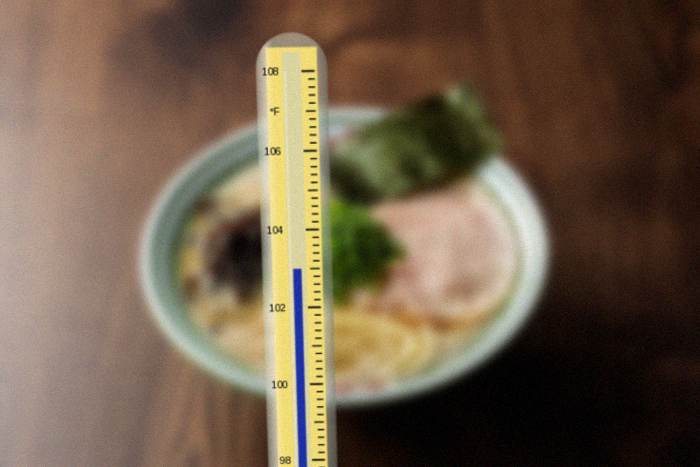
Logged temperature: 103 °F
